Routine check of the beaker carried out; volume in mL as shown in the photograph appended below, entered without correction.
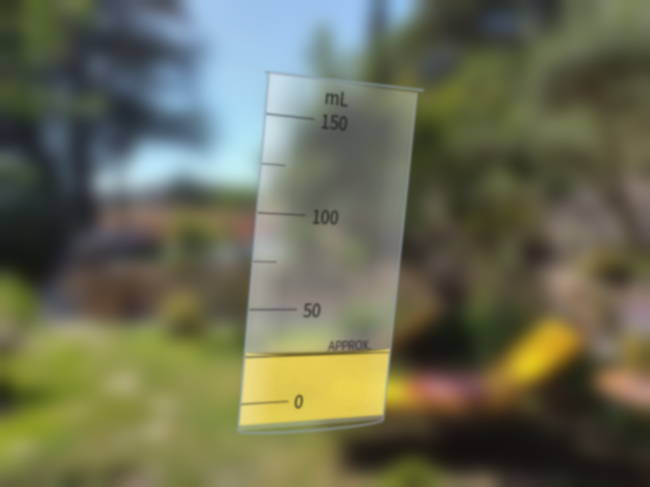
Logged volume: 25 mL
